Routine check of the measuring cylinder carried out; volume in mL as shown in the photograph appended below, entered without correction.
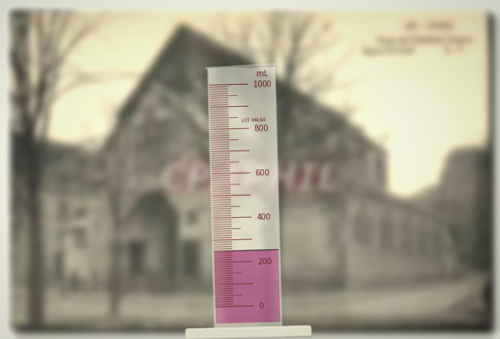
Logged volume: 250 mL
